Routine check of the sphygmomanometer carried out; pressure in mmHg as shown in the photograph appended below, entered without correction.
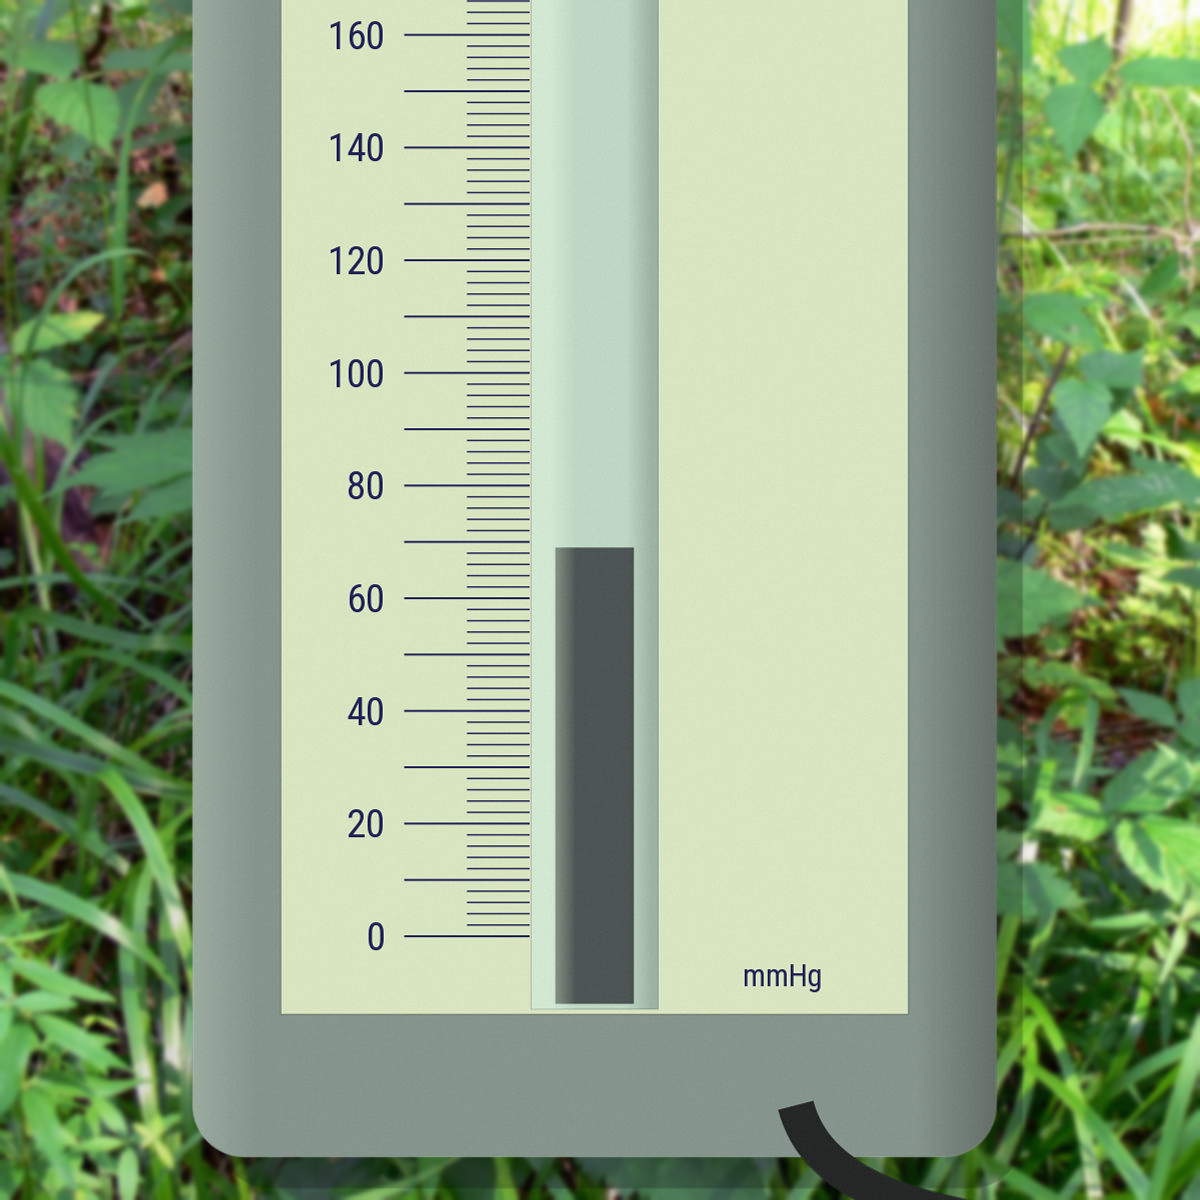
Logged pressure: 69 mmHg
